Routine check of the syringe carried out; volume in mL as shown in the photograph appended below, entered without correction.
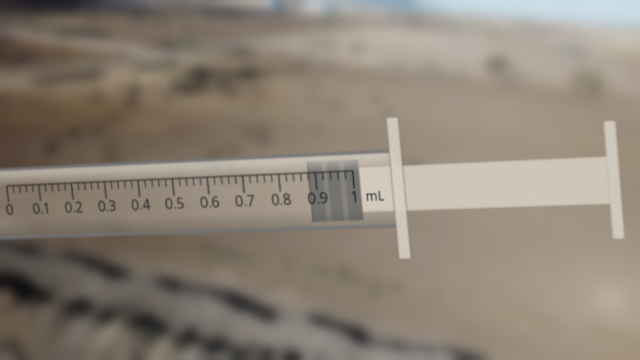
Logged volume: 0.88 mL
